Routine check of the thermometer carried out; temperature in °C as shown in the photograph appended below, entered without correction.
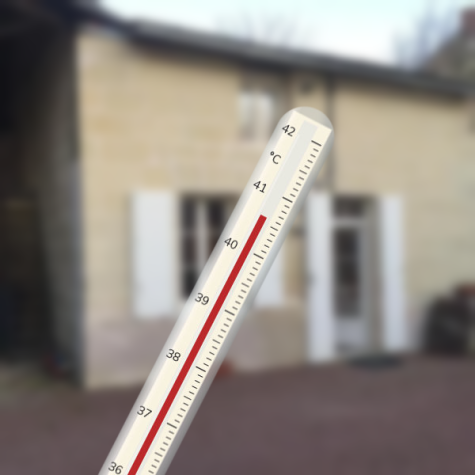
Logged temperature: 40.6 °C
